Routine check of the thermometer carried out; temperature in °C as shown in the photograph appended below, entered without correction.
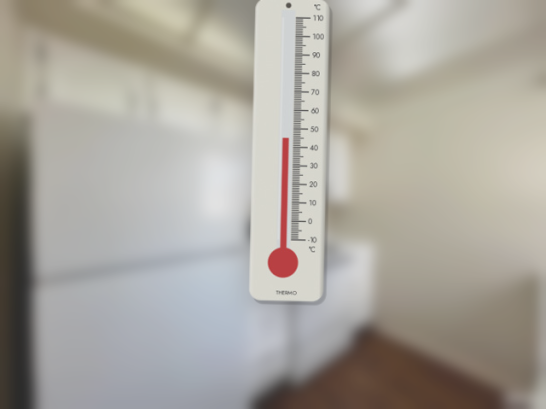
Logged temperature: 45 °C
